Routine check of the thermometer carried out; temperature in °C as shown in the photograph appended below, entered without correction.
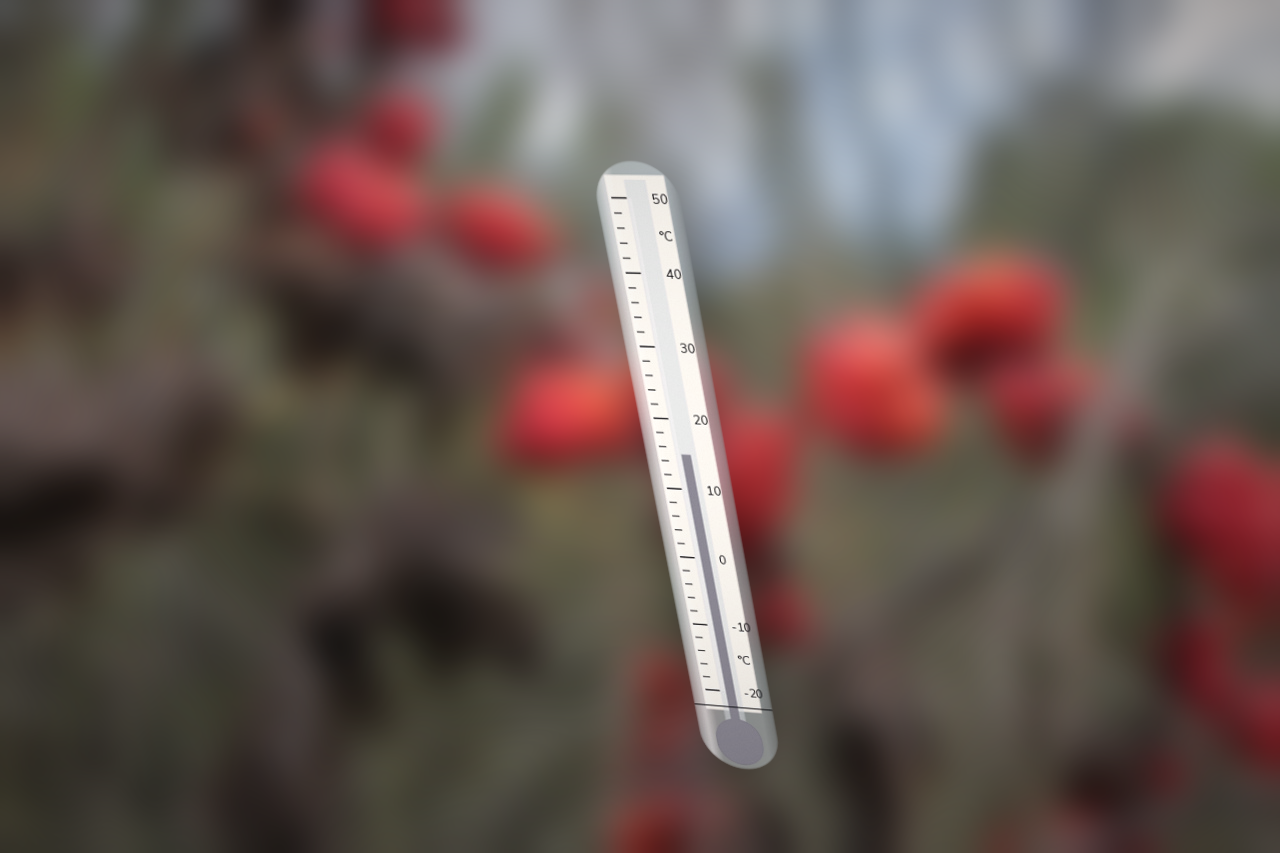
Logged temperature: 15 °C
